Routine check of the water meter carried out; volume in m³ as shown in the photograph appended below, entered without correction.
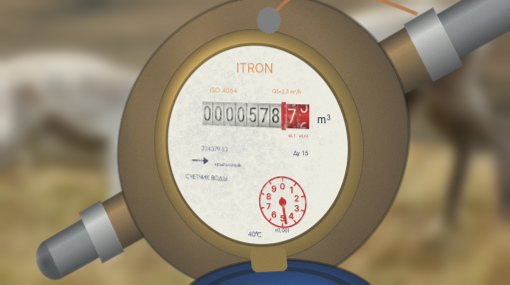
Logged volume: 578.754 m³
